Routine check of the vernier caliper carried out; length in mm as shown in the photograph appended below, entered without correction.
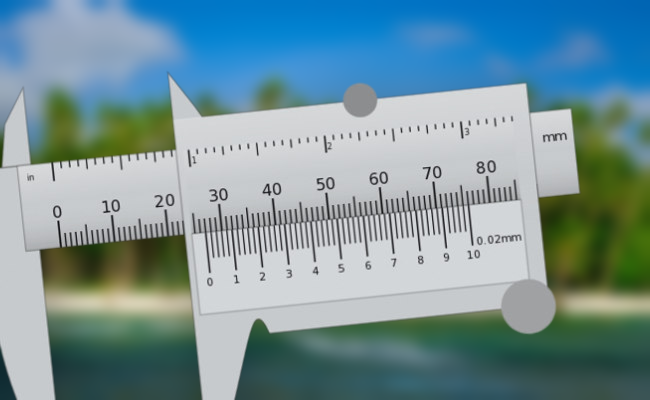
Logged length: 27.0 mm
